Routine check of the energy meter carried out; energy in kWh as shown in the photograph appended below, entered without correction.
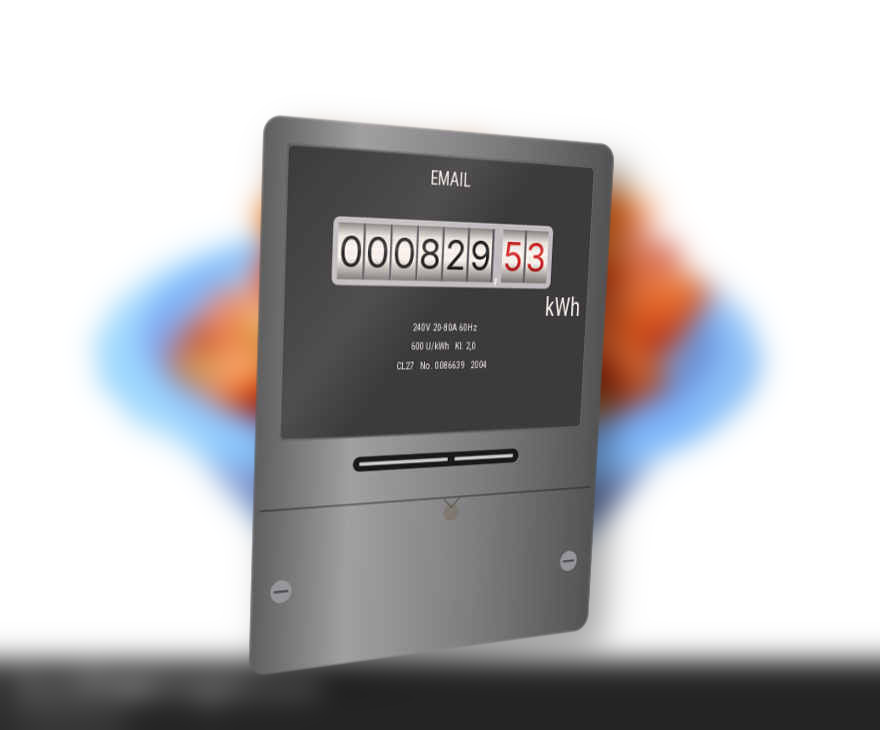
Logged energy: 829.53 kWh
